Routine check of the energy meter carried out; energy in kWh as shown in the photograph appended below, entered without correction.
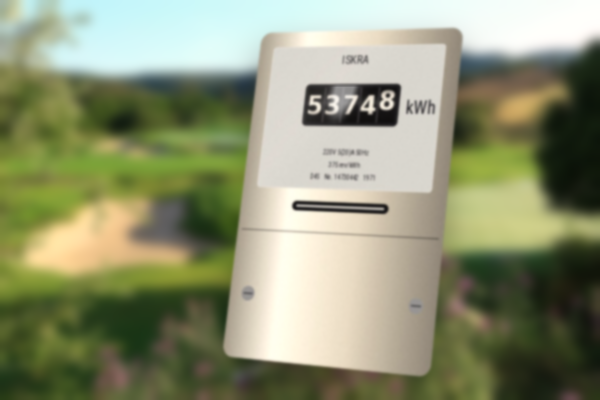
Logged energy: 53748 kWh
